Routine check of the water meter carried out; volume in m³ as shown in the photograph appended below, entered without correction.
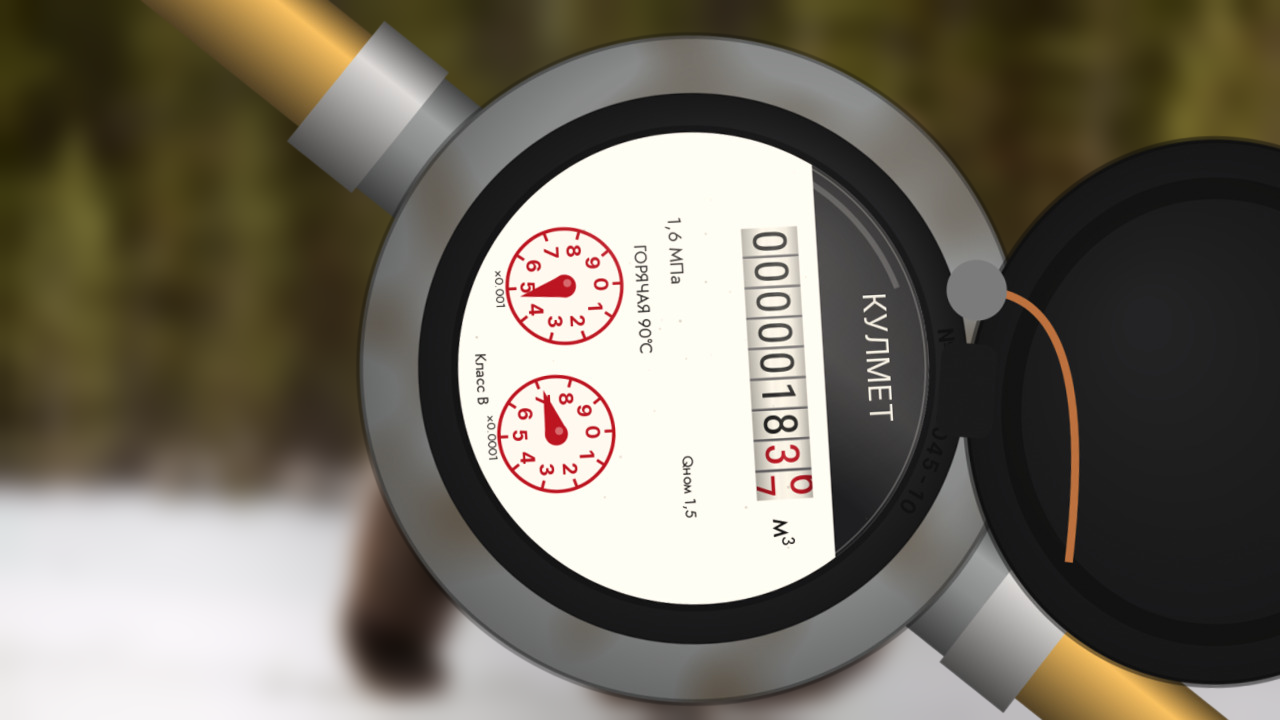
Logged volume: 18.3647 m³
